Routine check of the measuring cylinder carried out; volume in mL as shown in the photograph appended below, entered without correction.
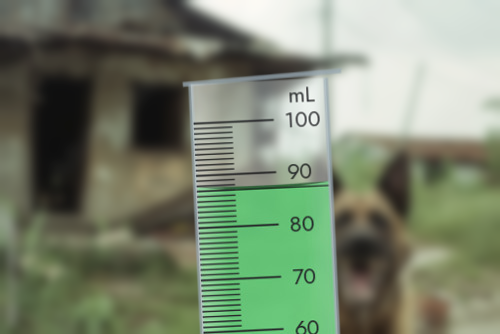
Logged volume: 87 mL
